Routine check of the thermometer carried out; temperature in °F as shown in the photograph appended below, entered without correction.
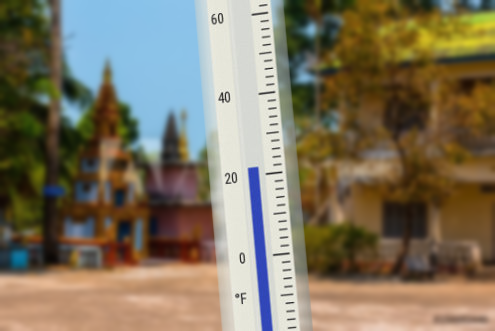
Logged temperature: 22 °F
